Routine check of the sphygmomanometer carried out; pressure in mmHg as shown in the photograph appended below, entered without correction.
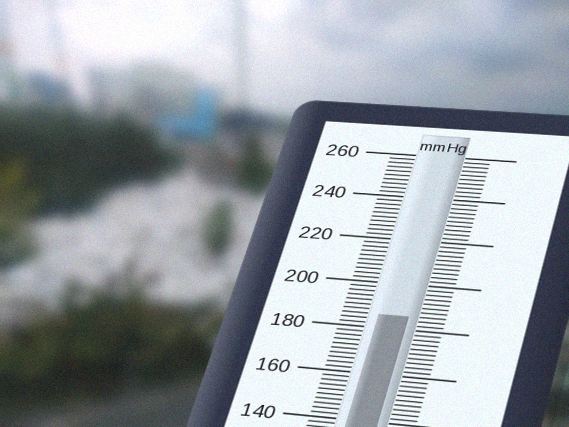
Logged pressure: 186 mmHg
